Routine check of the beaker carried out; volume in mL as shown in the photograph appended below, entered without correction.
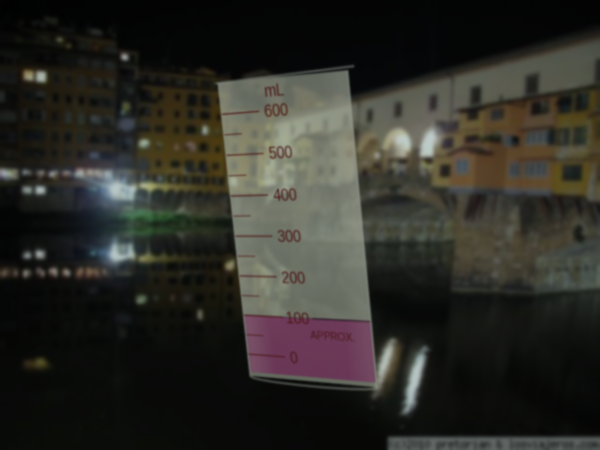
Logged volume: 100 mL
